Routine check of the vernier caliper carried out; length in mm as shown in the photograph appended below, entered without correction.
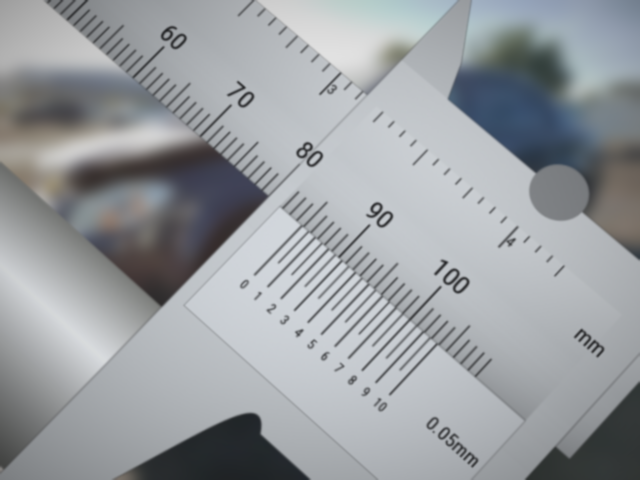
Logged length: 84.8 mm
